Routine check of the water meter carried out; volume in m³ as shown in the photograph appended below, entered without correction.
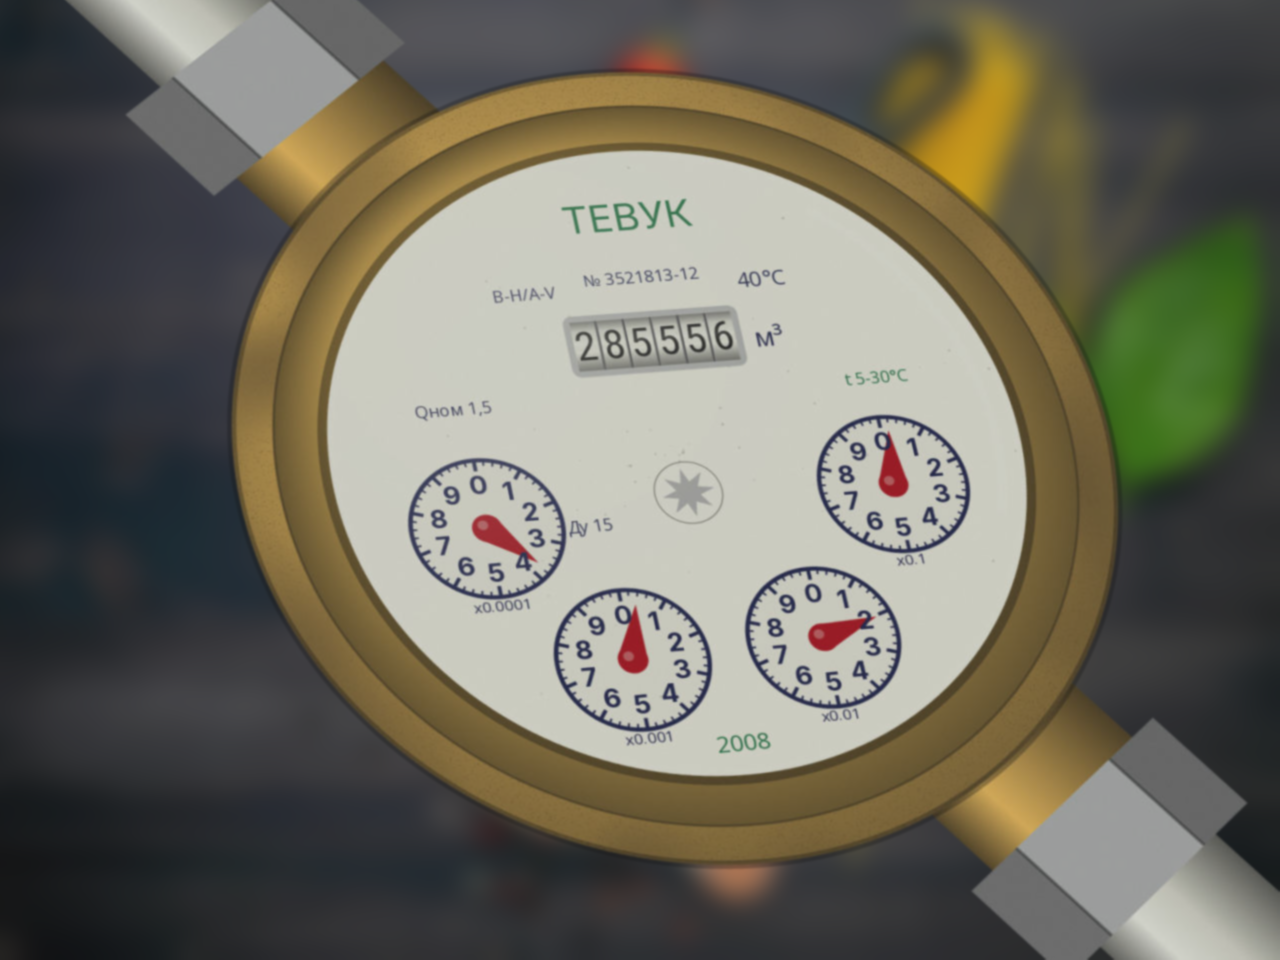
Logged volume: 285556.0203 m³
